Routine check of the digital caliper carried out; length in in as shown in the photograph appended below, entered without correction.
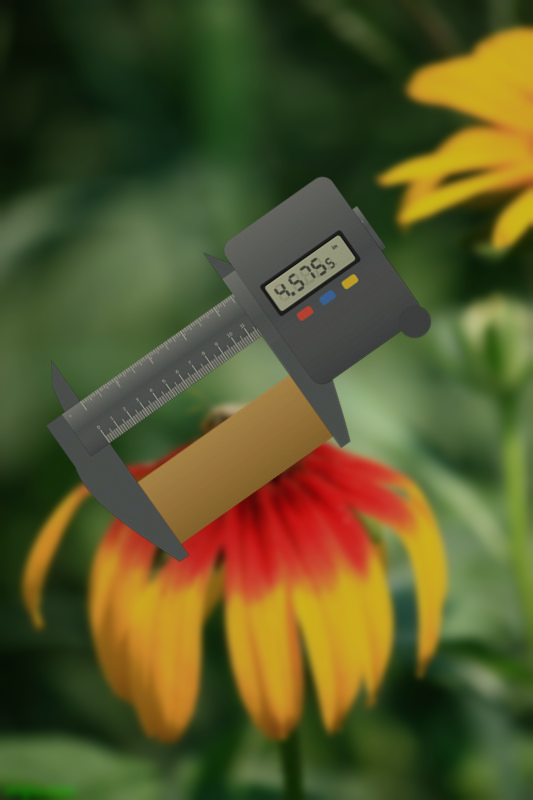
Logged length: 4.5755 in
